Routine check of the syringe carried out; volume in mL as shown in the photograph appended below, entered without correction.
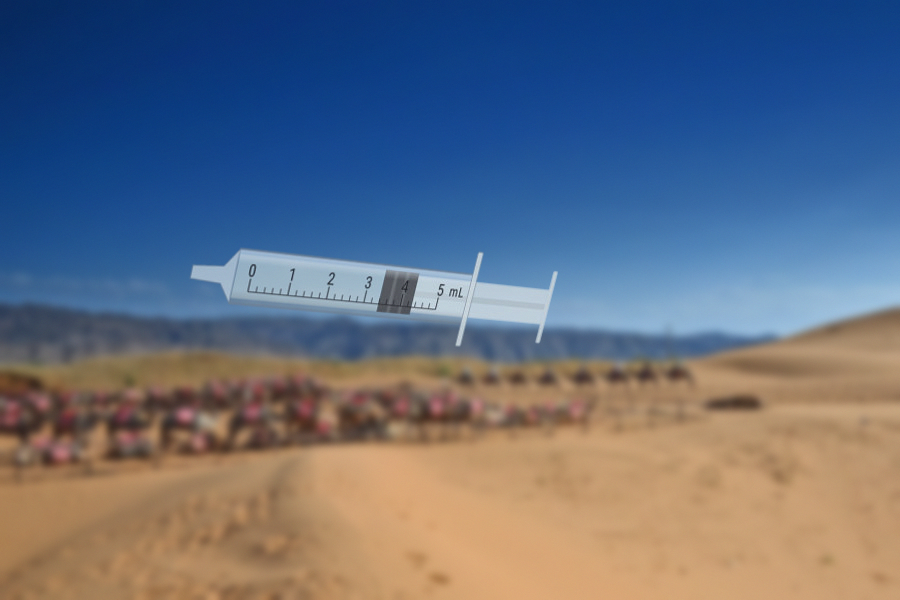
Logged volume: 3.4 mL
